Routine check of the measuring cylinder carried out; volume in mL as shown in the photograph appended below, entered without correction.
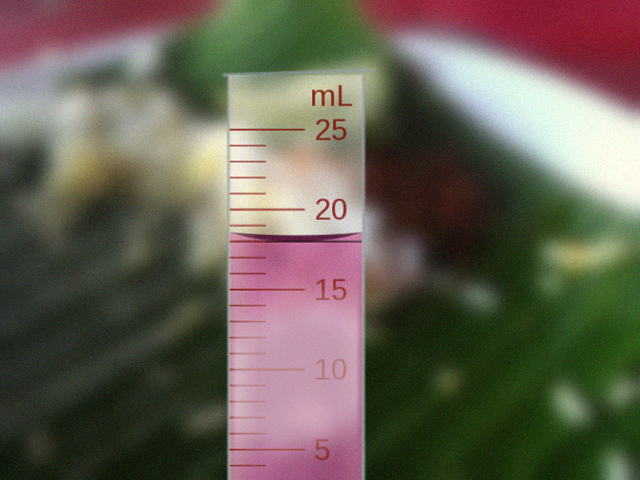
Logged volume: 18 mL
